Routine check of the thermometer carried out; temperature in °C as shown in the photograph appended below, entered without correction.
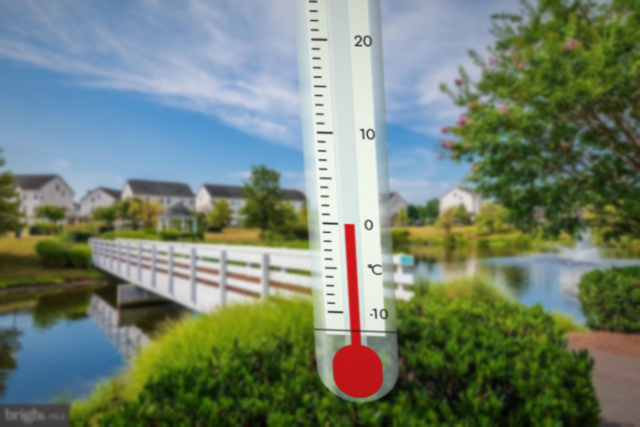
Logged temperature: 0 °C
